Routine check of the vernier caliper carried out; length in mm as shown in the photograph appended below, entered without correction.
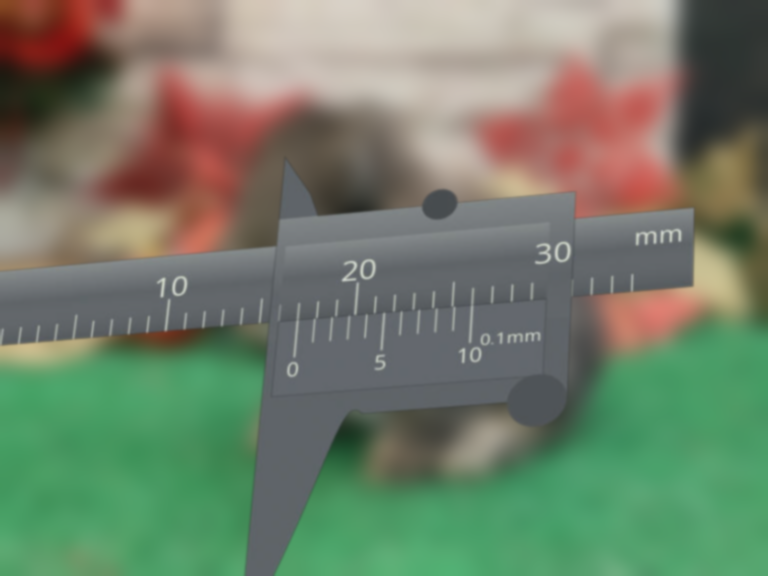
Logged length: 17.0 mm
